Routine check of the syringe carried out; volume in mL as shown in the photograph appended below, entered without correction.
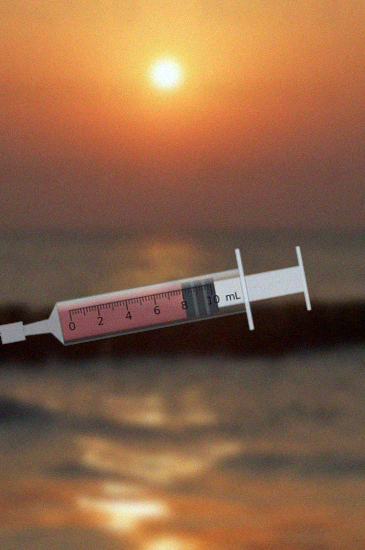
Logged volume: 8 mL
